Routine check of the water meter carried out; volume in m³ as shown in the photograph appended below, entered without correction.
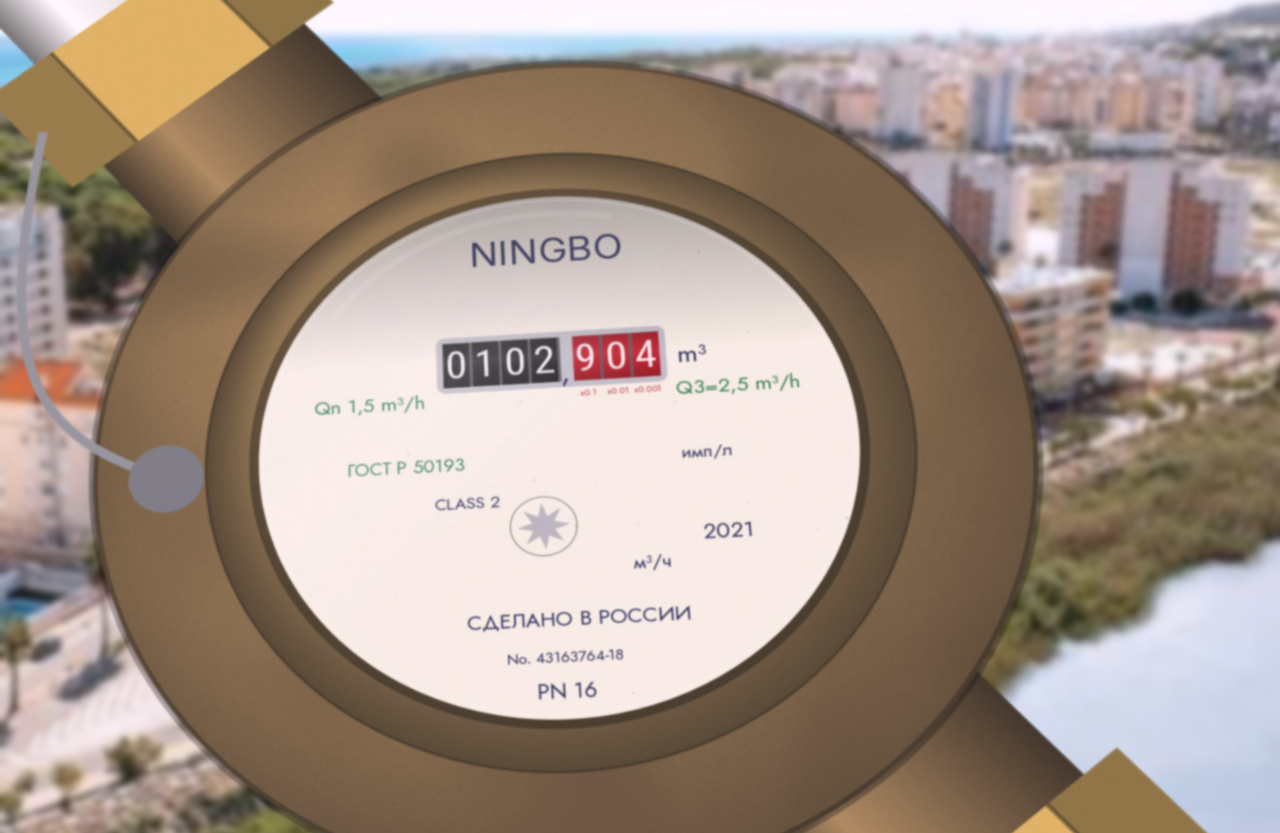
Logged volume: 102.904 m³
